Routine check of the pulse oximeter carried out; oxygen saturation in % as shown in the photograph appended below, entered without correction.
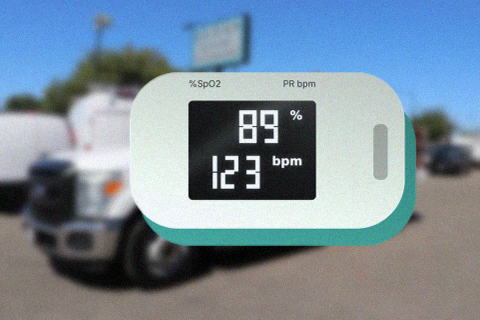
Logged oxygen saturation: 89 %
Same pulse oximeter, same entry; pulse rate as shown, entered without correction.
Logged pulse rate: 123 bpm
